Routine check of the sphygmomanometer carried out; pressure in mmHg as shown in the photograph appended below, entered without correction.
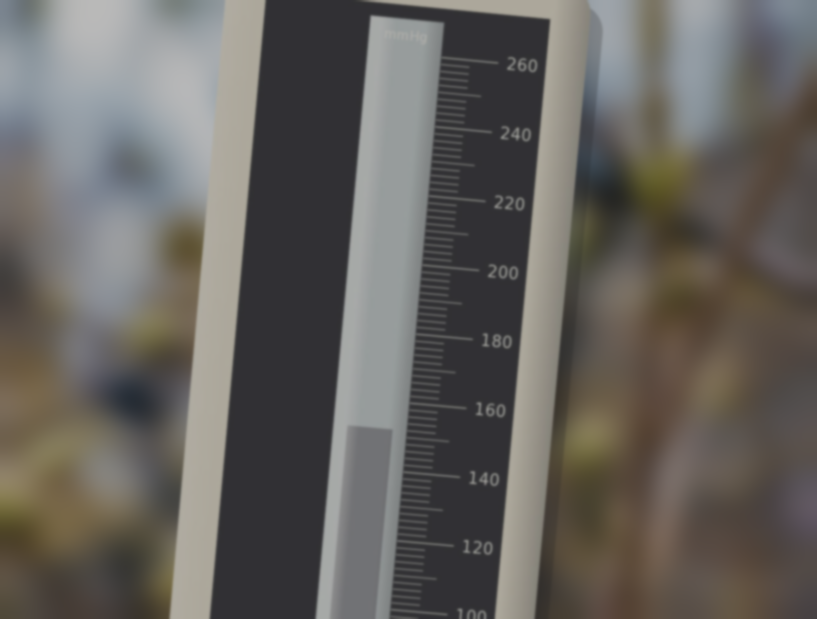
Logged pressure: 152 mmHg
